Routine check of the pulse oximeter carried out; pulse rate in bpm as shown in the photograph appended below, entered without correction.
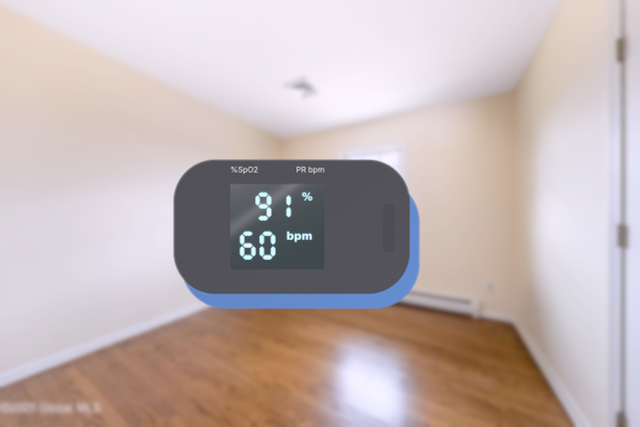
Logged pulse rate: 60 bpm
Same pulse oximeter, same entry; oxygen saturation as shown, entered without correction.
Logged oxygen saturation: 91 %
